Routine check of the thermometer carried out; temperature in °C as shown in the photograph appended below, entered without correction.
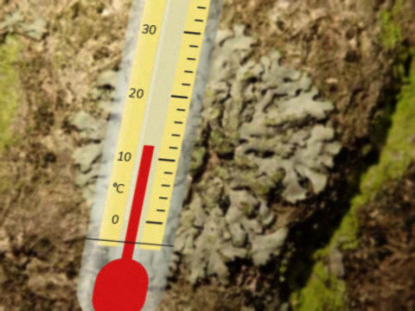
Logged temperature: 12 °C
